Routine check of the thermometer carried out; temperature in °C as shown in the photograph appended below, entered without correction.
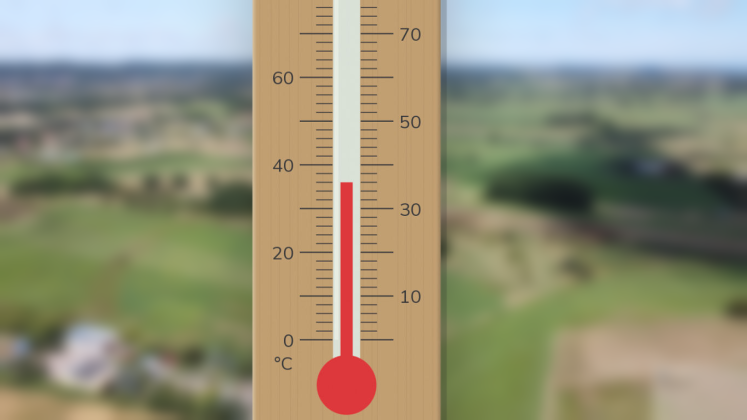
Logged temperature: 36 °C
